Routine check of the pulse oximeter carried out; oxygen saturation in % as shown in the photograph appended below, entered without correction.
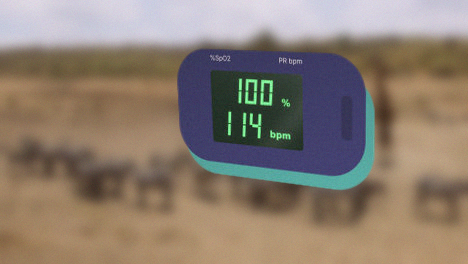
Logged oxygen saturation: 100 %
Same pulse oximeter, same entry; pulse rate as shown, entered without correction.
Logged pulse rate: 114 bpm
